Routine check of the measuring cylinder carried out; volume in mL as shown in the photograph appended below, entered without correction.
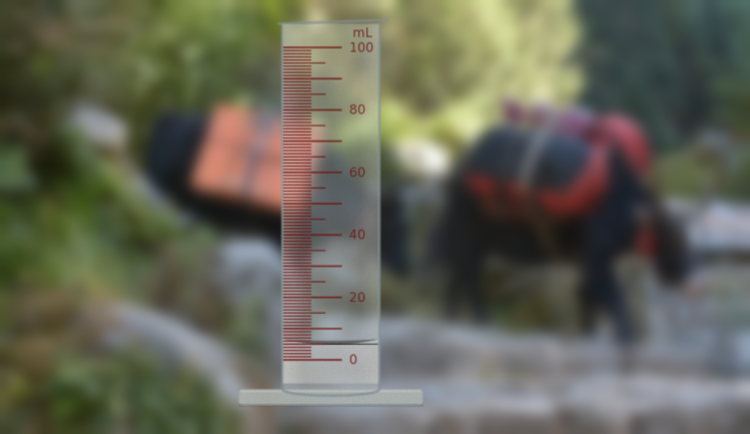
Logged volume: 5 mL
